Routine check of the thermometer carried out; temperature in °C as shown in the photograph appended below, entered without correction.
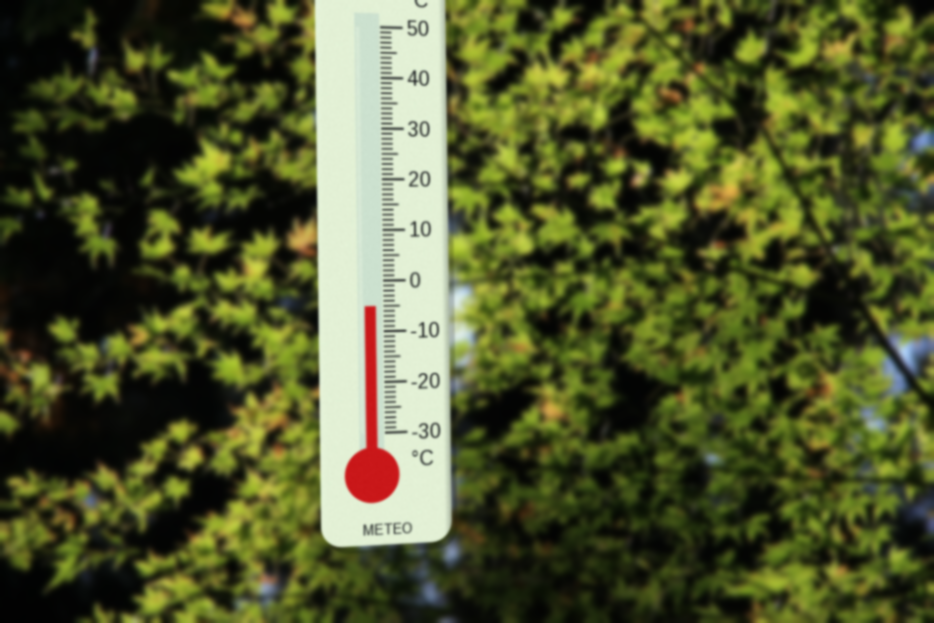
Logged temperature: -5 °C
